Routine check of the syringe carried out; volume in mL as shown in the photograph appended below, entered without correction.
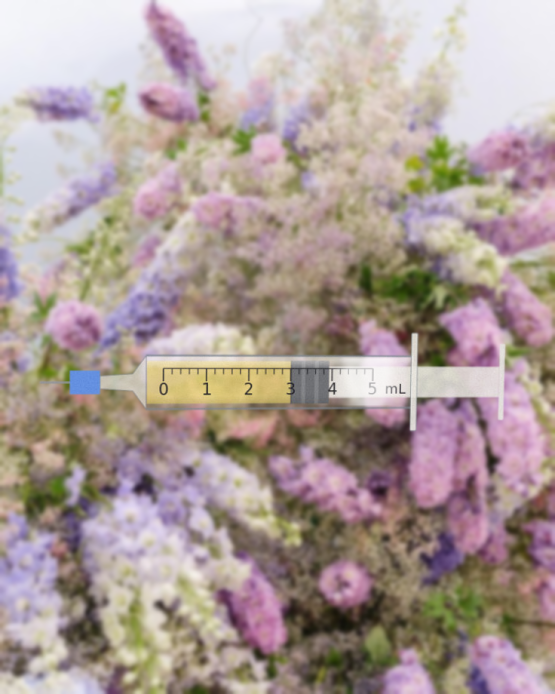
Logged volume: 3 mL
